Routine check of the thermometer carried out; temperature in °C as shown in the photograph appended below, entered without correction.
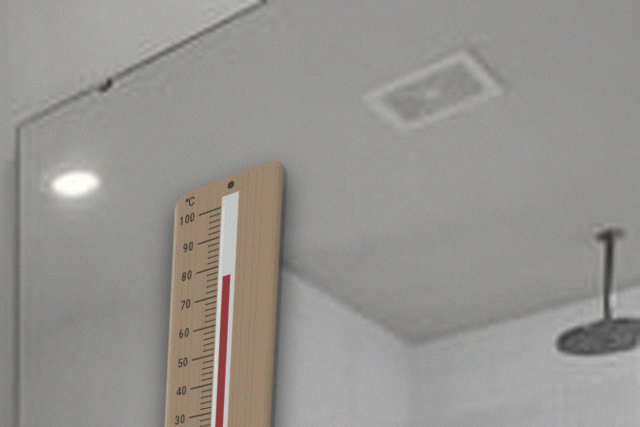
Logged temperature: 76 °C
